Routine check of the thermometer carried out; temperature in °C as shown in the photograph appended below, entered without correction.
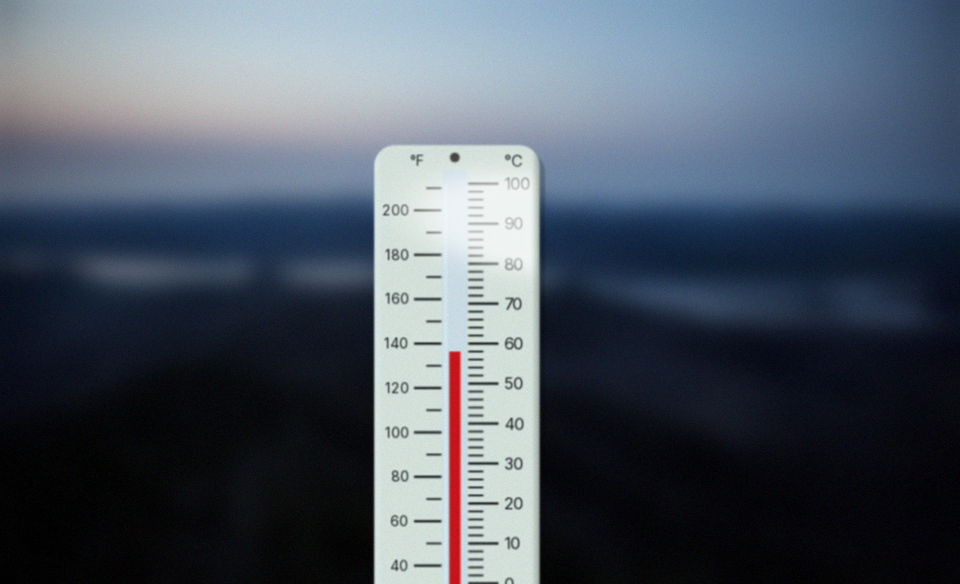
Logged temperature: 58 °C
